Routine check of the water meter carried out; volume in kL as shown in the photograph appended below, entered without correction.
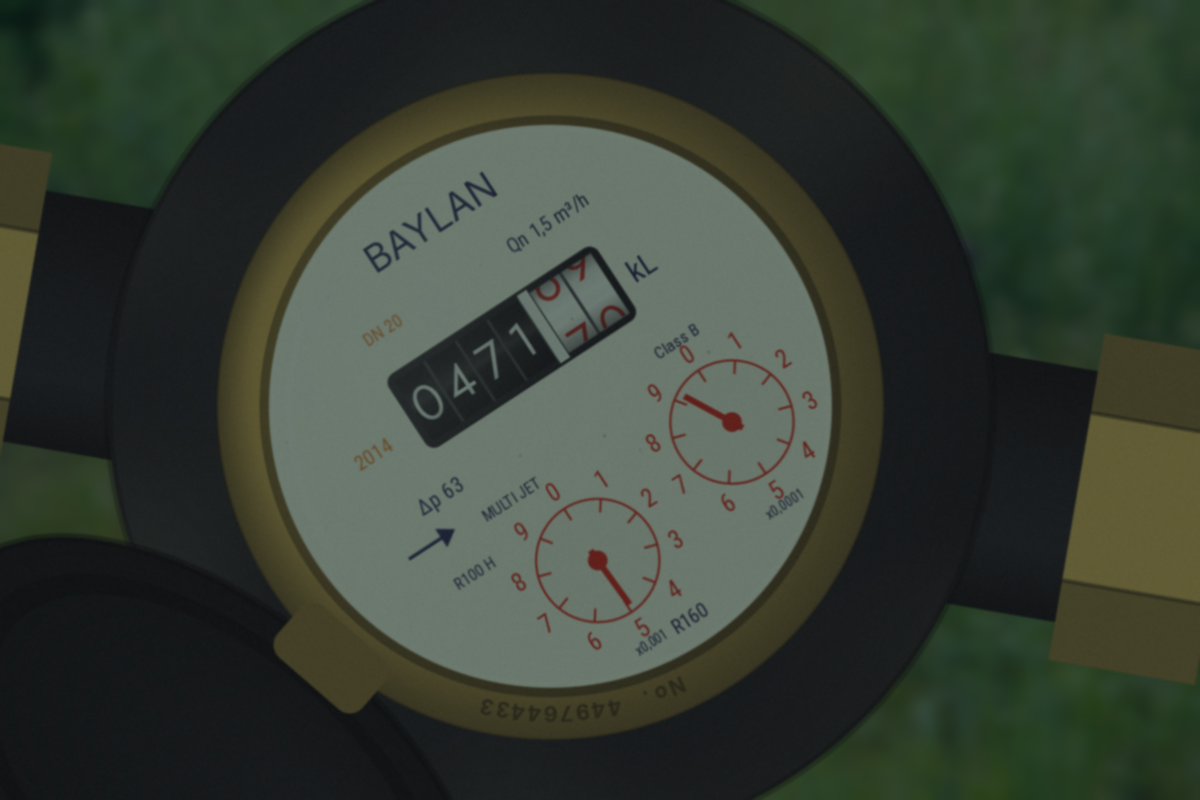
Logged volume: 471.6949 kL
